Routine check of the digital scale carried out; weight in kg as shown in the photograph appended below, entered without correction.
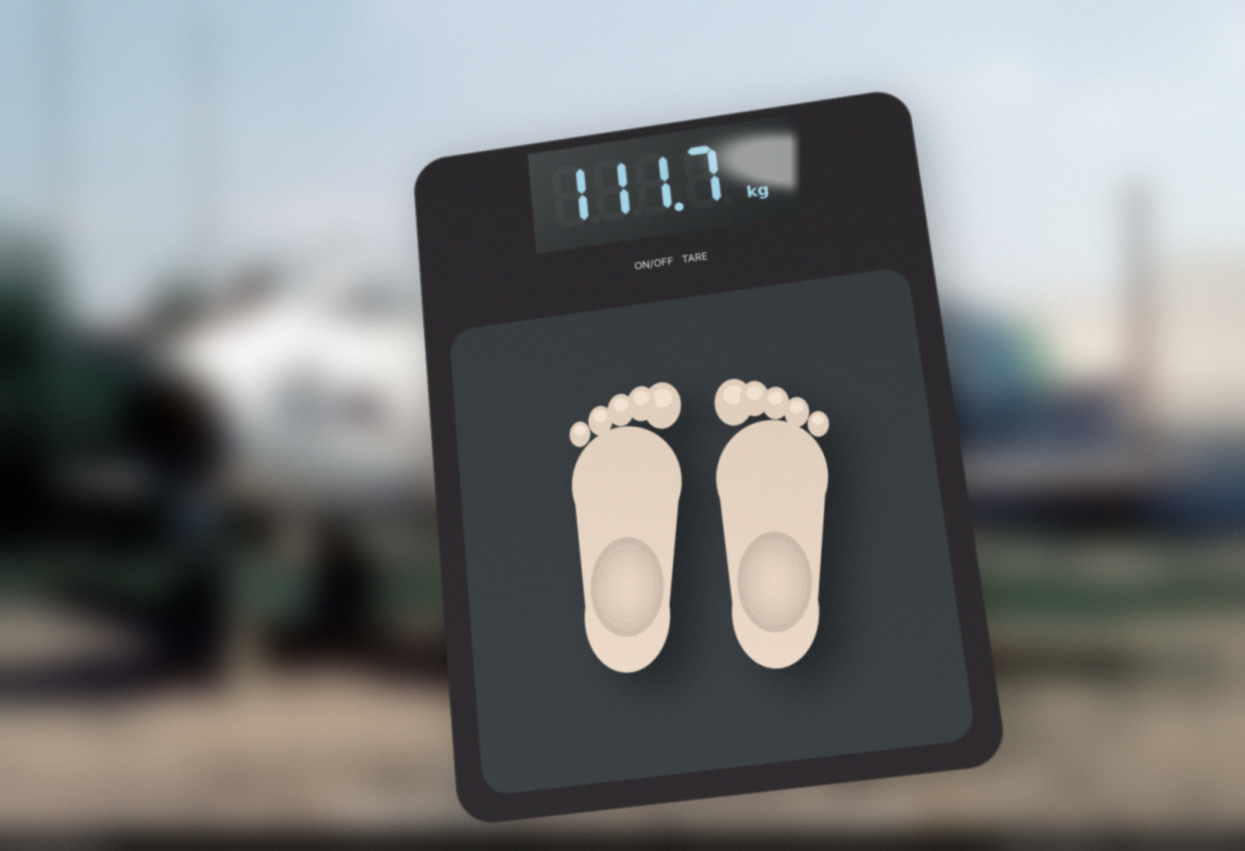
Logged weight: 111.7 kg
